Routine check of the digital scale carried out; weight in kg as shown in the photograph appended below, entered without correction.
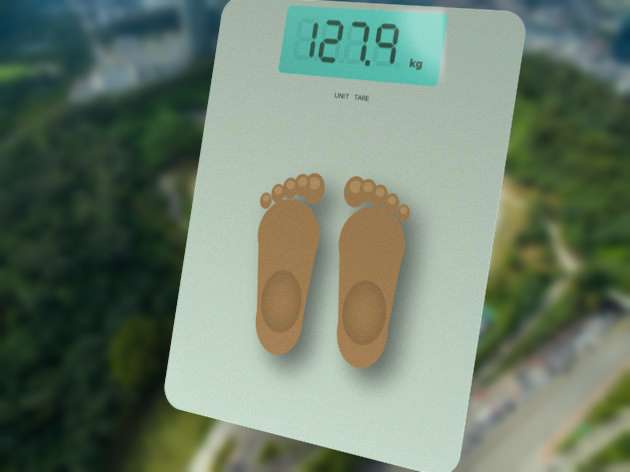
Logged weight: 127.9 kg
